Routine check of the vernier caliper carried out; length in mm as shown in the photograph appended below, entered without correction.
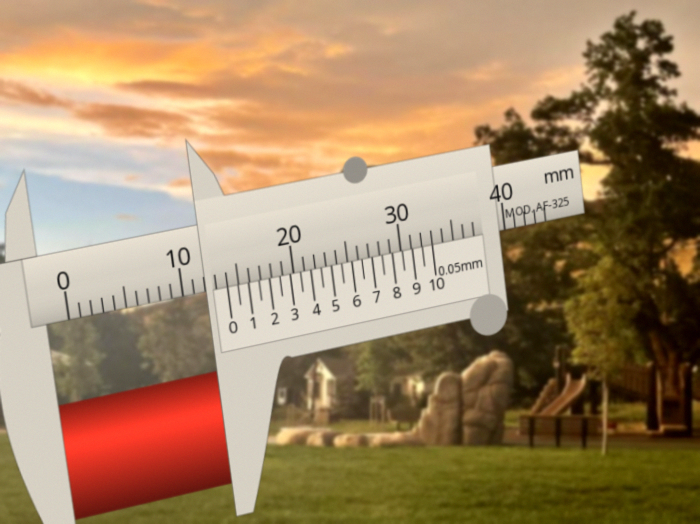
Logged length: 14.0 mm
